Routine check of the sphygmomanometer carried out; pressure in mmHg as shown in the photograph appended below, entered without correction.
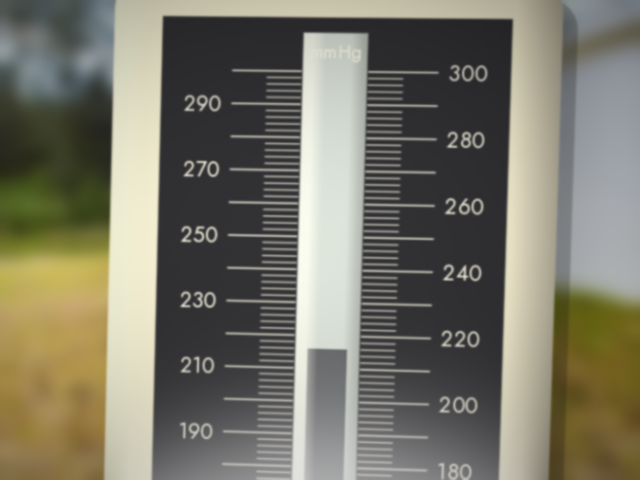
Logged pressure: 216 mmHg
